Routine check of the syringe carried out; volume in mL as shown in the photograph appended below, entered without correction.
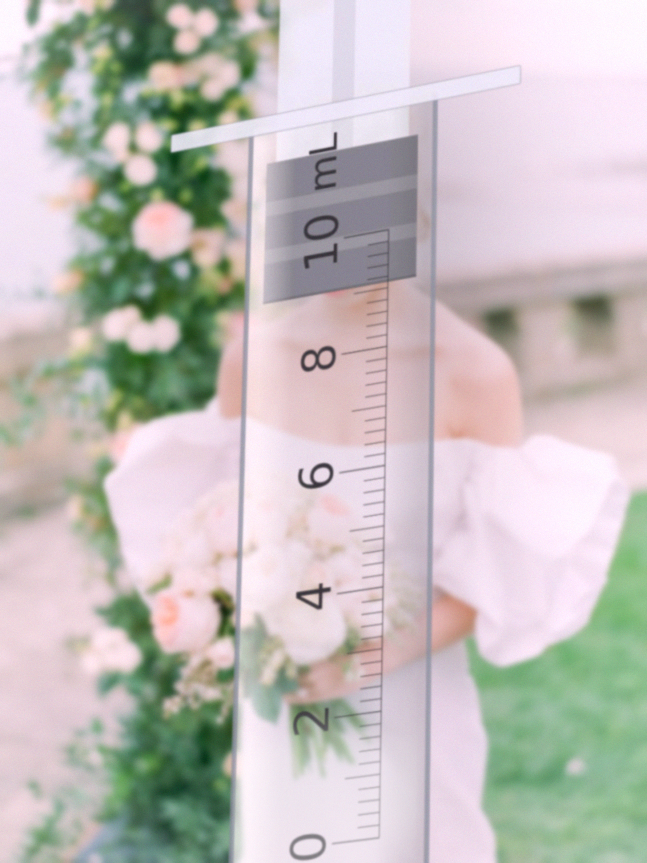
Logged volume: 9.1 mL
